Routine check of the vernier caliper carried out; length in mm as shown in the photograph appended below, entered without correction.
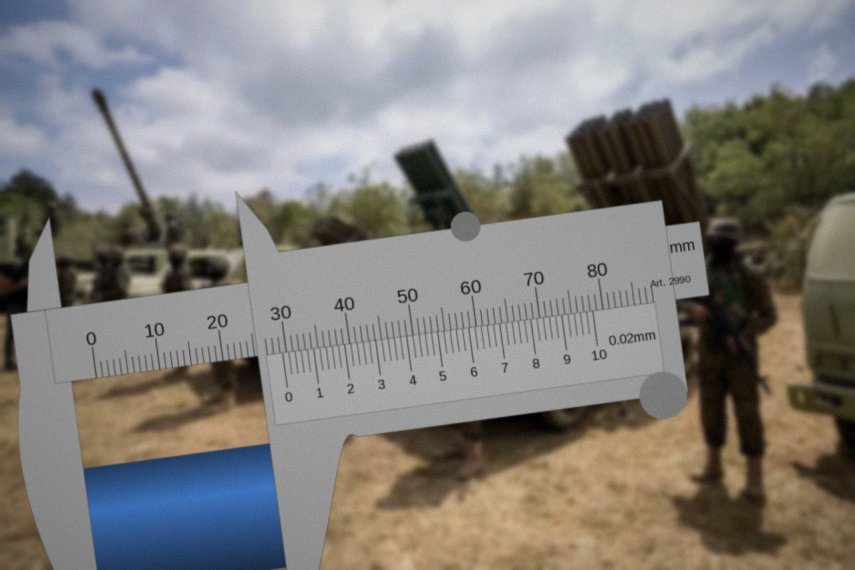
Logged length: 29.4 mm
